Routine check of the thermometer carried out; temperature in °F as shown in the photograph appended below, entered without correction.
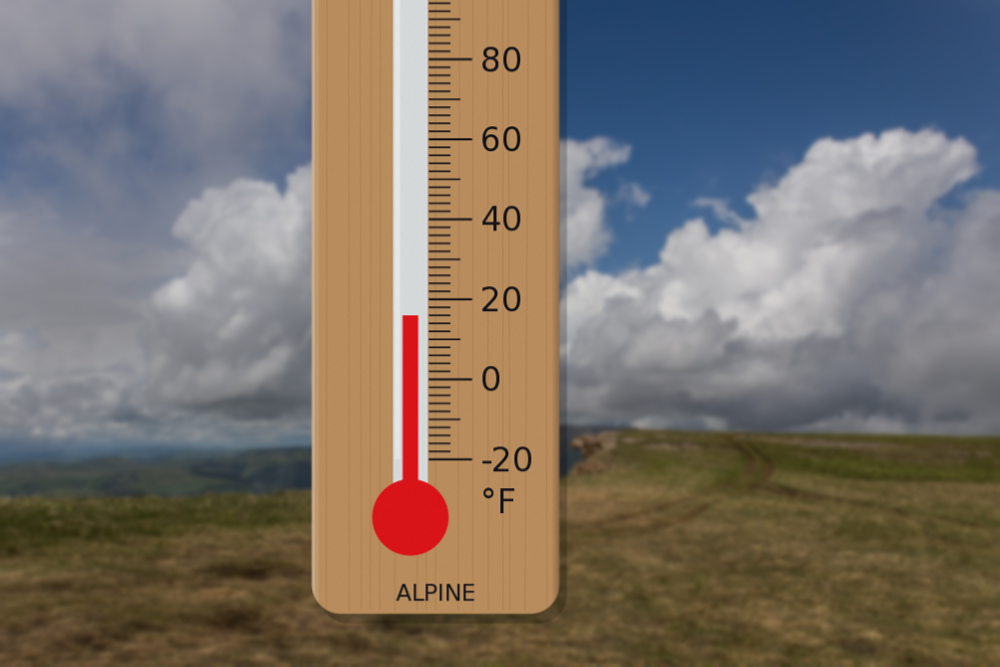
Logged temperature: 16 °F
